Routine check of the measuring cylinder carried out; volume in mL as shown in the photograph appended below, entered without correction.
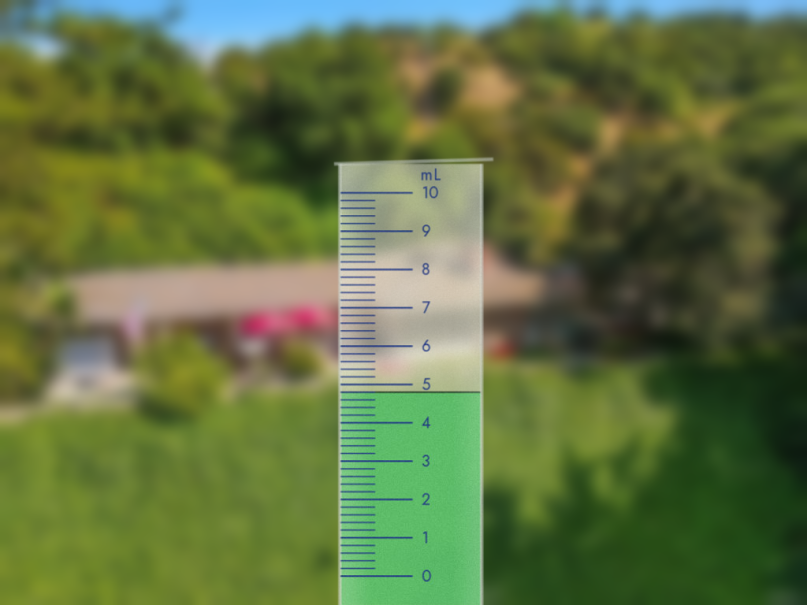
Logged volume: 4.8 mL
